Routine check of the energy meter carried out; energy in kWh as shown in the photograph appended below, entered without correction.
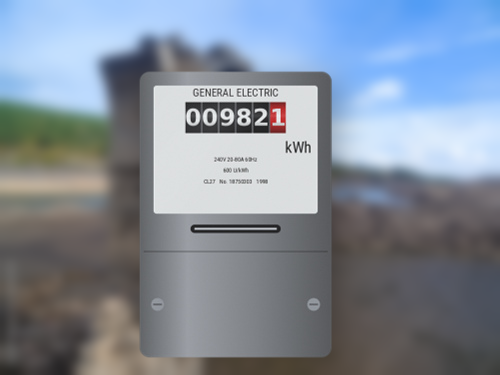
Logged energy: 982.1 kWh
